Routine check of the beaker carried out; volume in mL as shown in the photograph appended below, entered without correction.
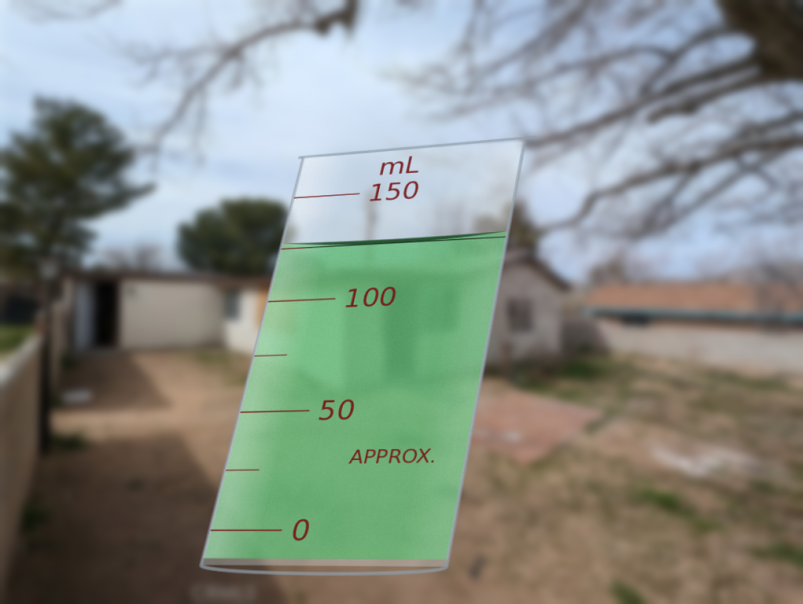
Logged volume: 125 mL
